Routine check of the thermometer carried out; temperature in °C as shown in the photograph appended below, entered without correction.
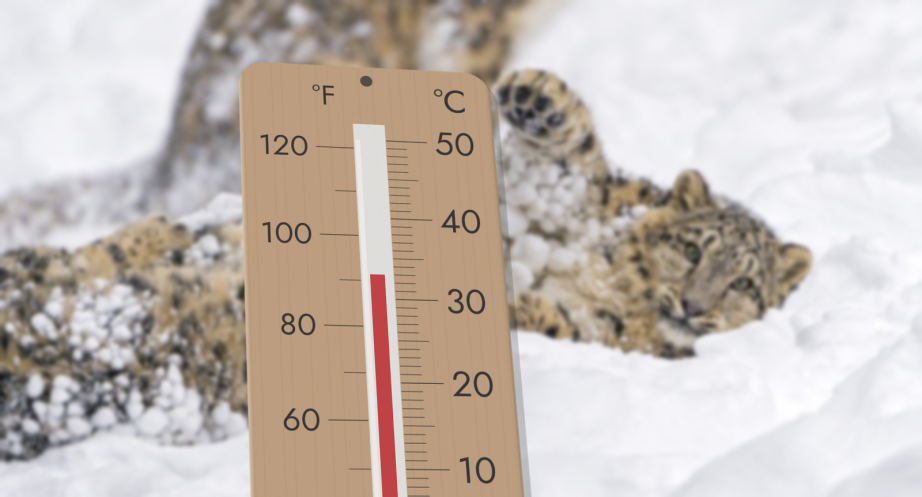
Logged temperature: 33 °C
